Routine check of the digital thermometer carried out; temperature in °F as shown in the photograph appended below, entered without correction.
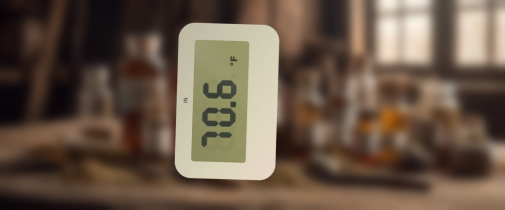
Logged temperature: 70.6 °F
